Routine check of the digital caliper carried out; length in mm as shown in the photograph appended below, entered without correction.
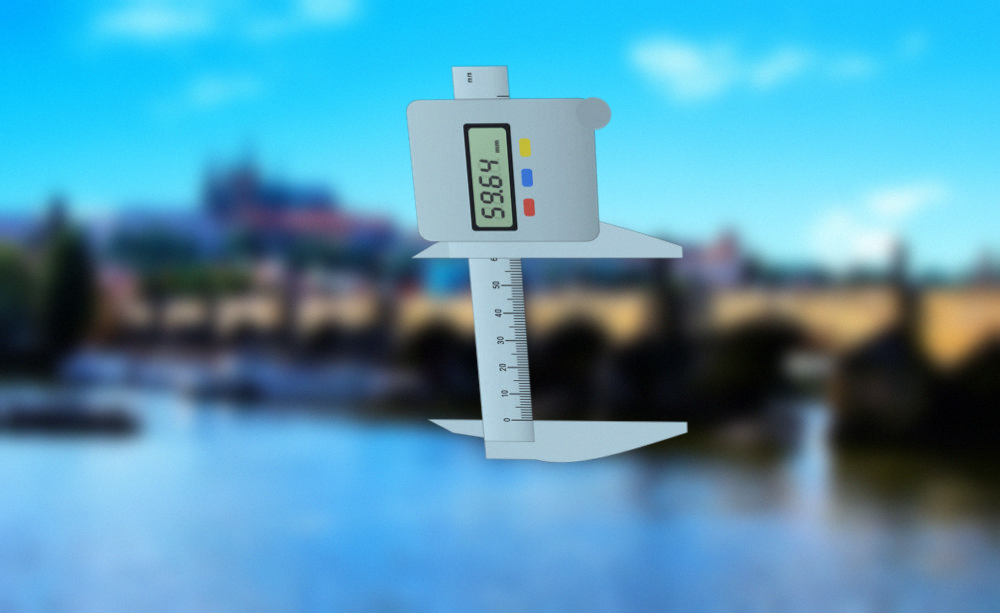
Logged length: 59.64 mm
